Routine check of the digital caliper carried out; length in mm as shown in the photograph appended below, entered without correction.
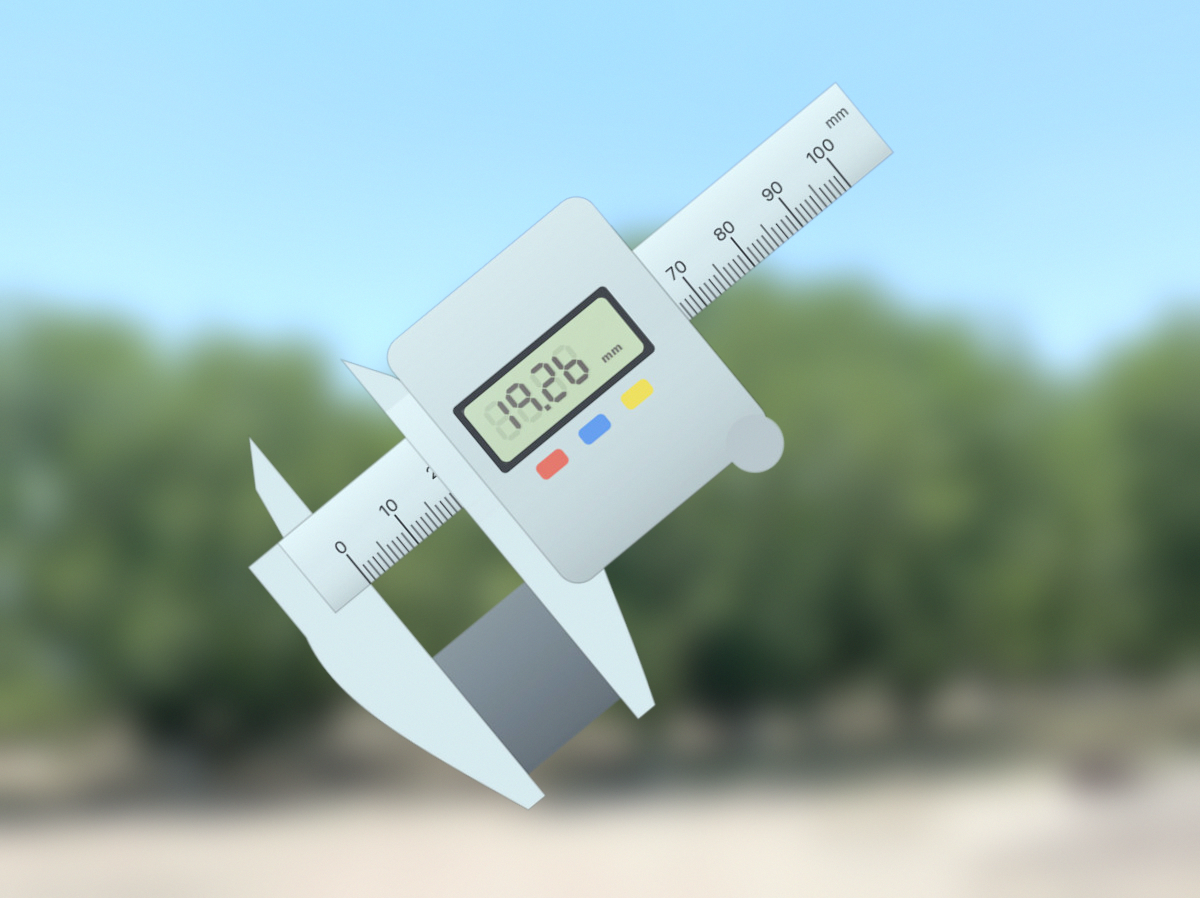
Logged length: 19.26 mm
